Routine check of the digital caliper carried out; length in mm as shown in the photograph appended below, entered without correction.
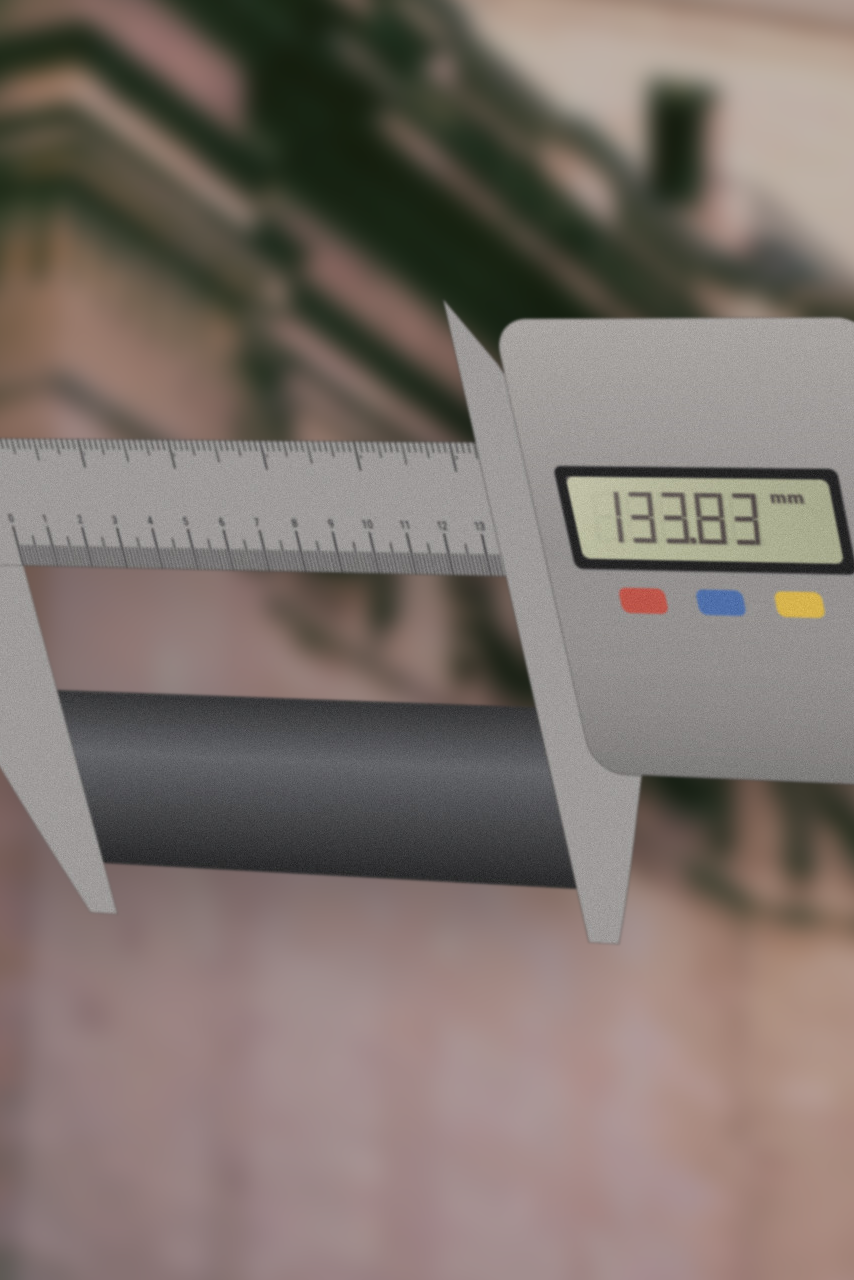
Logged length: 133.83 mm
